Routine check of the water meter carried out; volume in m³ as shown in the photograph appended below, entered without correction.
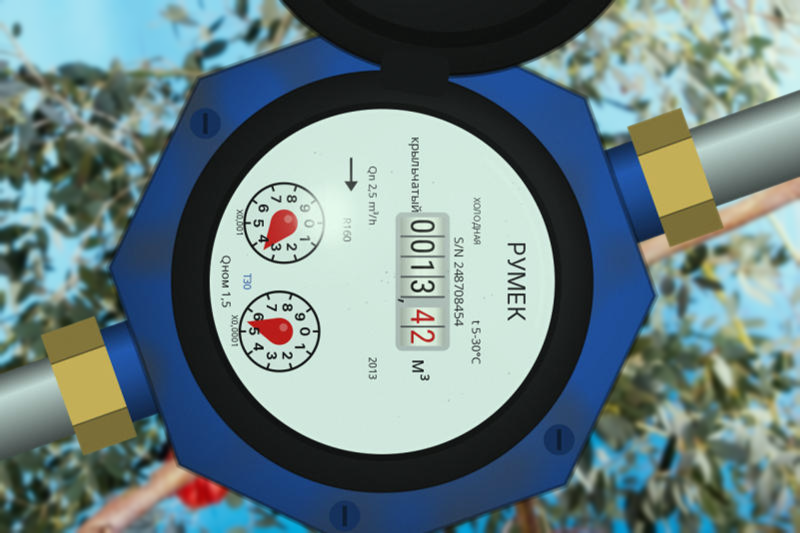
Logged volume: 13.4235 m³
